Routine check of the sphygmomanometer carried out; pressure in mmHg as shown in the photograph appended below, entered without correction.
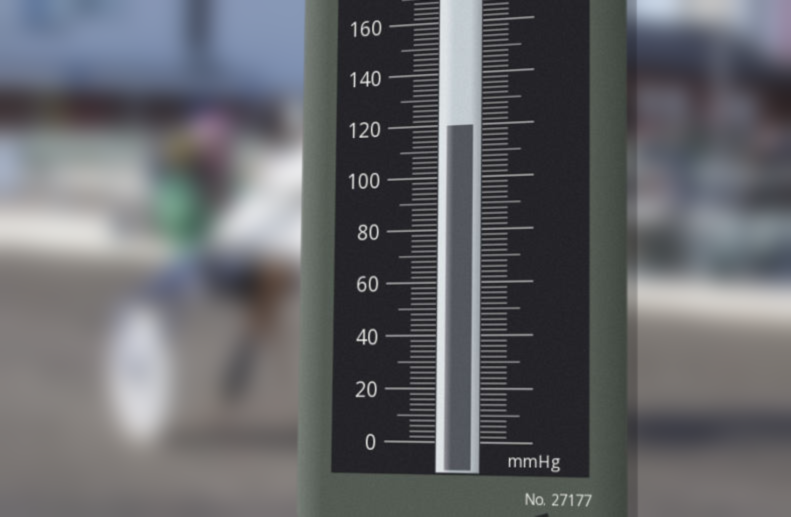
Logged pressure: 120 mmHg
